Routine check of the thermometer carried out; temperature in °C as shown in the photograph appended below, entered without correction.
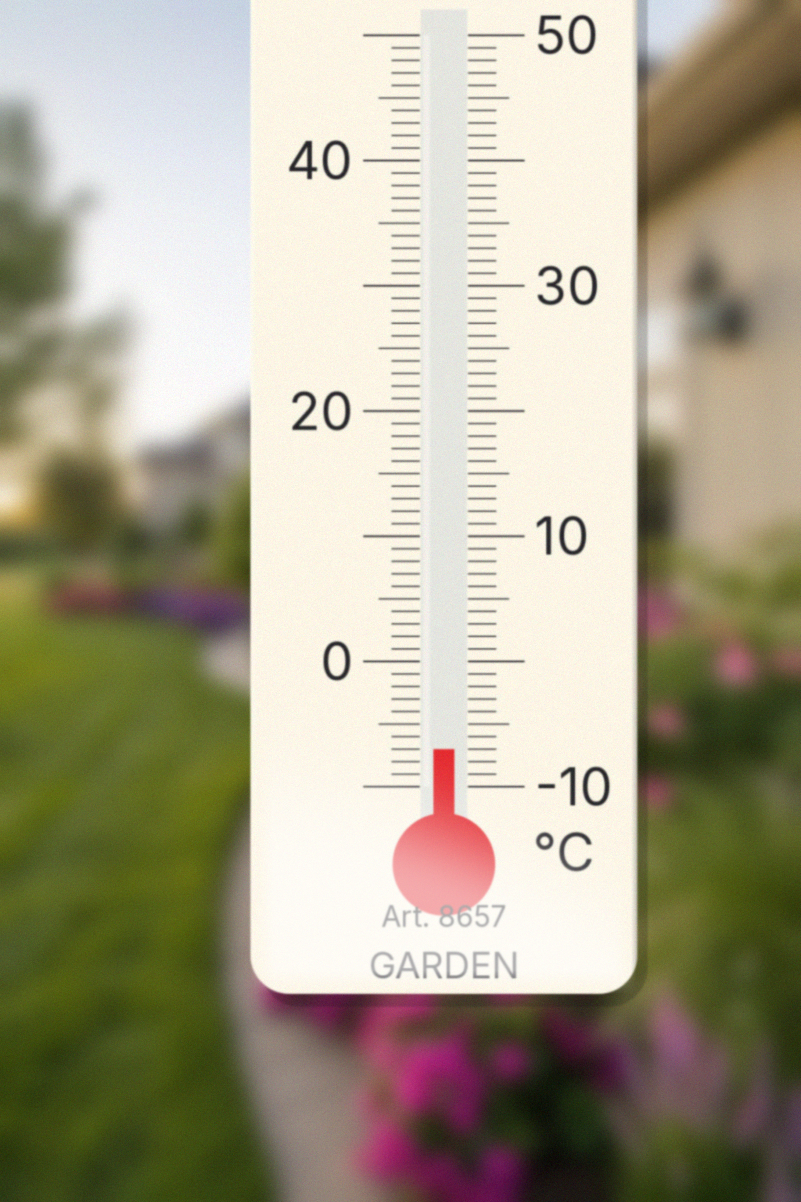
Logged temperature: -7 °C
